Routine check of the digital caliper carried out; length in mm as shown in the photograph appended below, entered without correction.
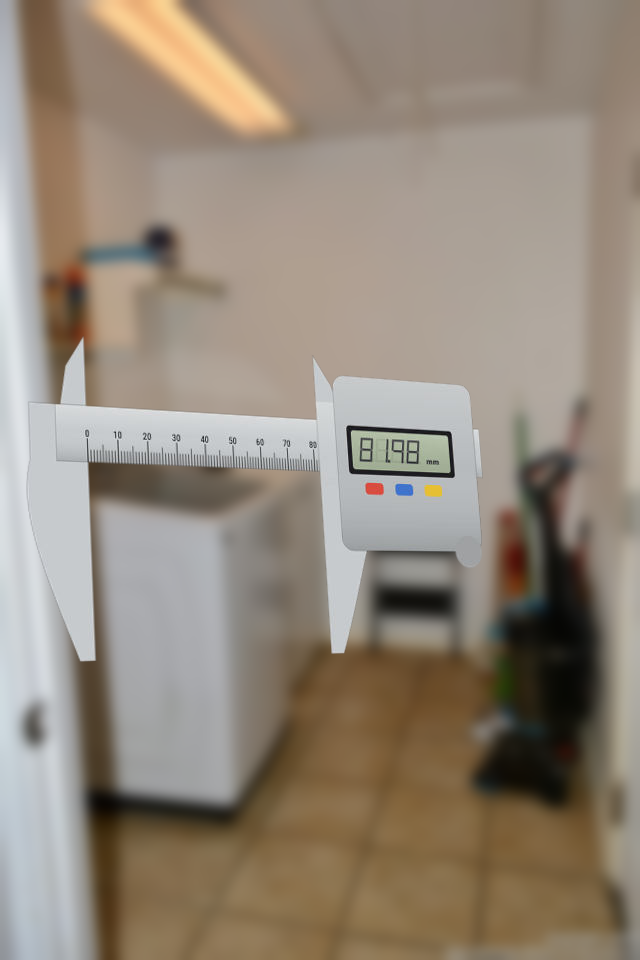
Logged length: 81.98 mm
